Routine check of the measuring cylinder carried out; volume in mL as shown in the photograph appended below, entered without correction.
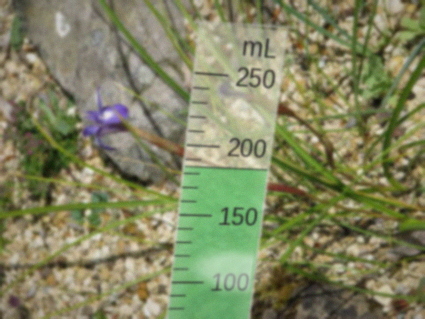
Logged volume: 185 mL
